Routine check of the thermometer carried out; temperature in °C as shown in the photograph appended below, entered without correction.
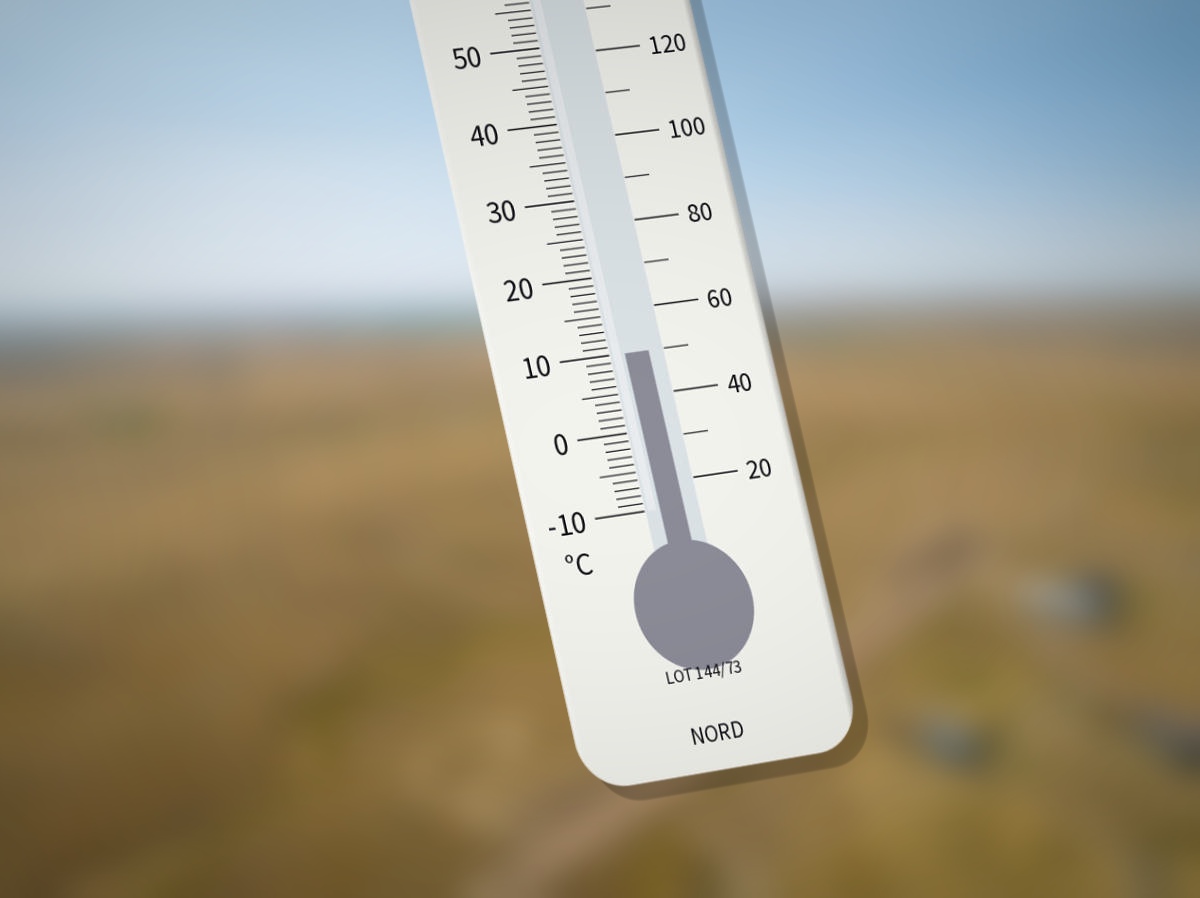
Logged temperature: 10 °C
